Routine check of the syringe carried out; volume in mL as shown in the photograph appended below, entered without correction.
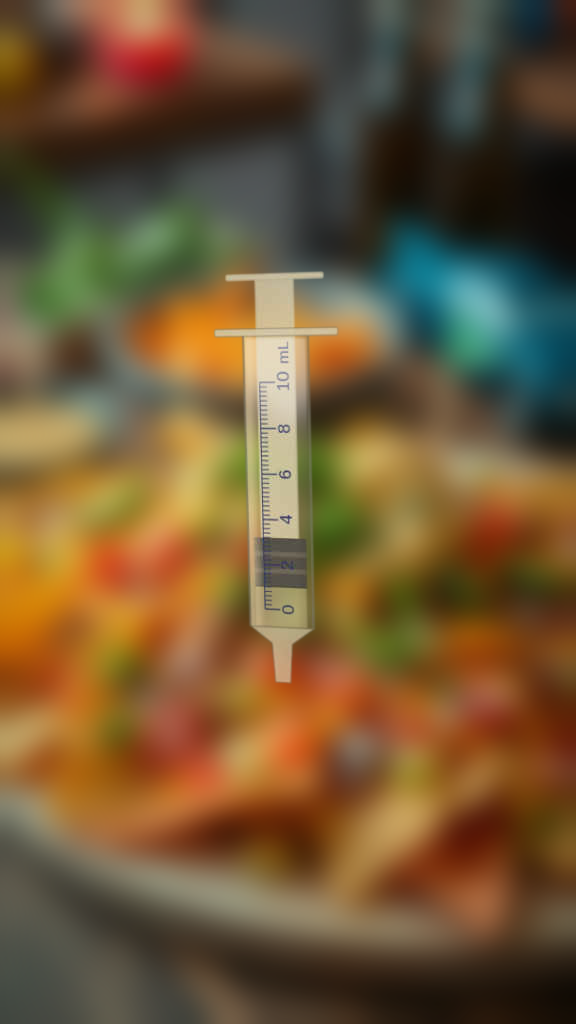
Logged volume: 1 mL
